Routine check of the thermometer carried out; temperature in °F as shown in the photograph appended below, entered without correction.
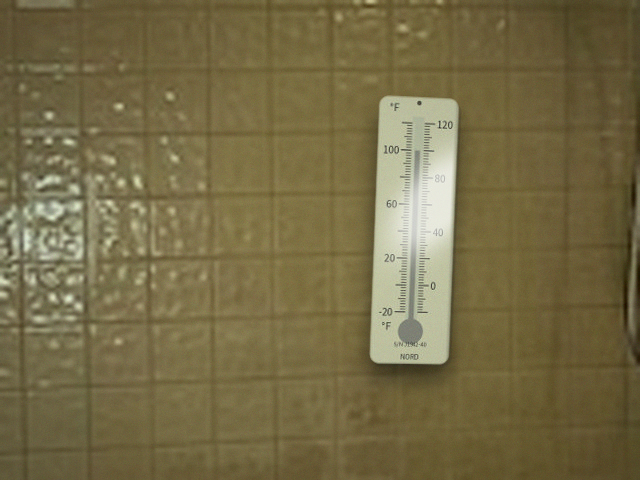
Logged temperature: 100 °F
